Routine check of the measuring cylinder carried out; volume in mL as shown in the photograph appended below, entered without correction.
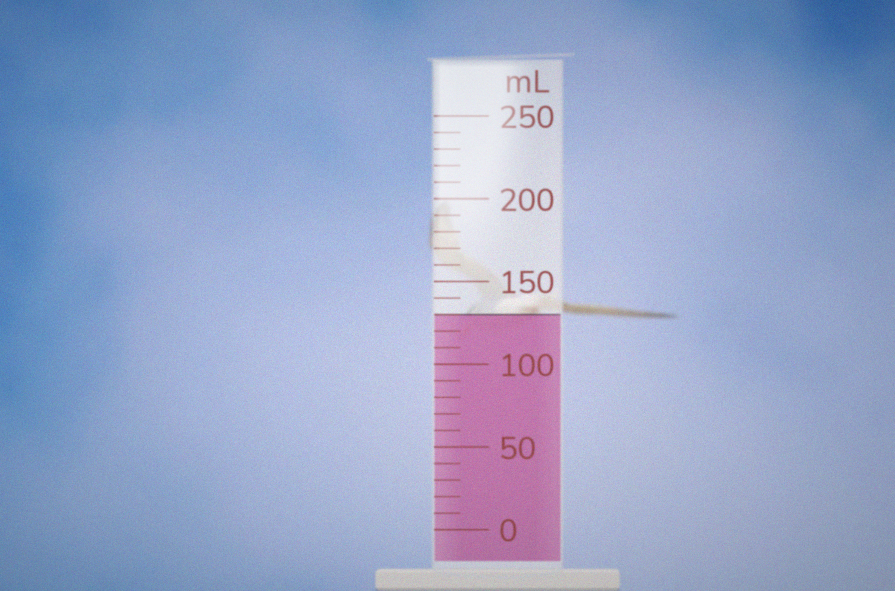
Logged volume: 130 mL
